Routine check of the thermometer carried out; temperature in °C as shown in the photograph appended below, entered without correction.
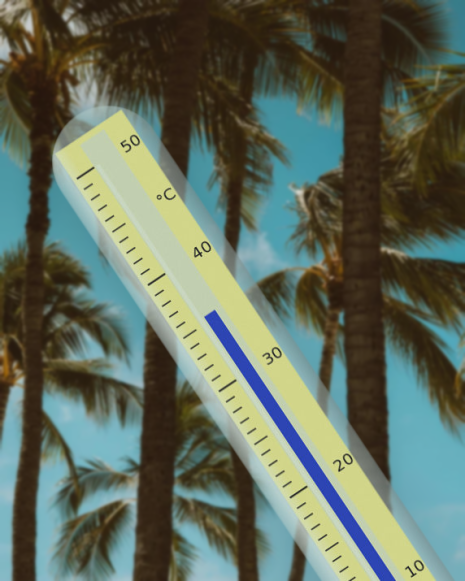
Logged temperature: 35.5 °C
